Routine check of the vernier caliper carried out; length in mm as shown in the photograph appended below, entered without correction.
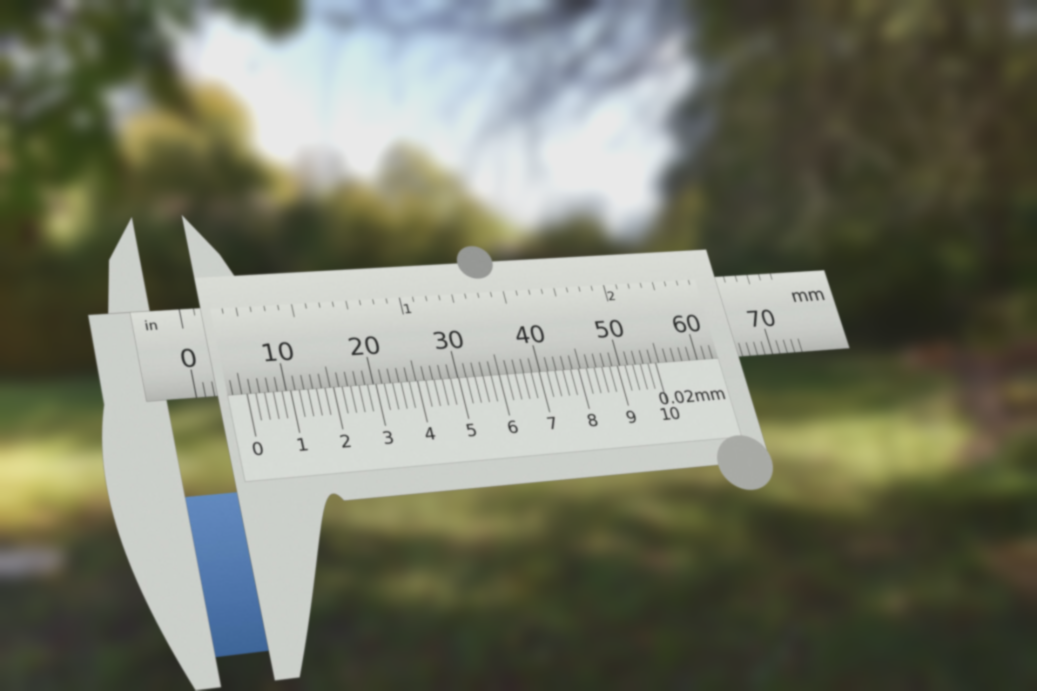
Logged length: 5.6 mm
